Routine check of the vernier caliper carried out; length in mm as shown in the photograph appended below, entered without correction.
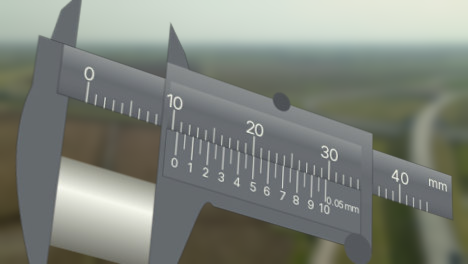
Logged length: 10.6 mm
